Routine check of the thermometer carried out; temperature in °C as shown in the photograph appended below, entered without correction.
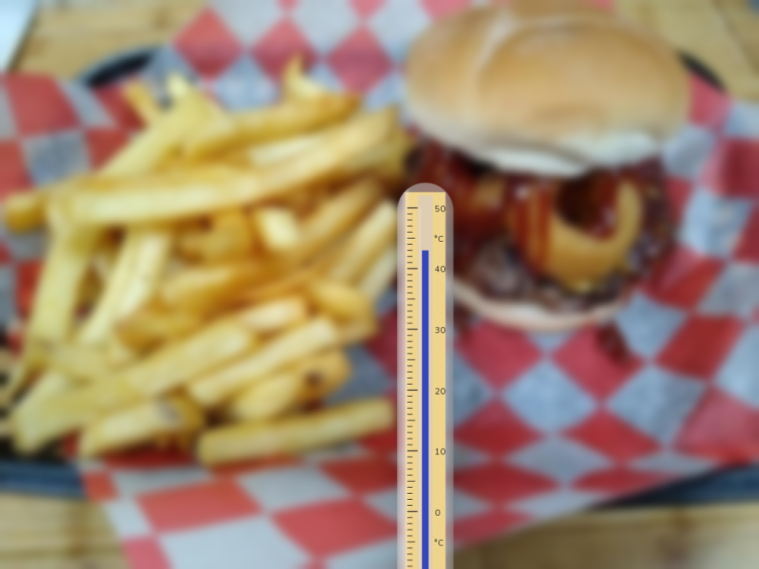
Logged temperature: 43 °C
